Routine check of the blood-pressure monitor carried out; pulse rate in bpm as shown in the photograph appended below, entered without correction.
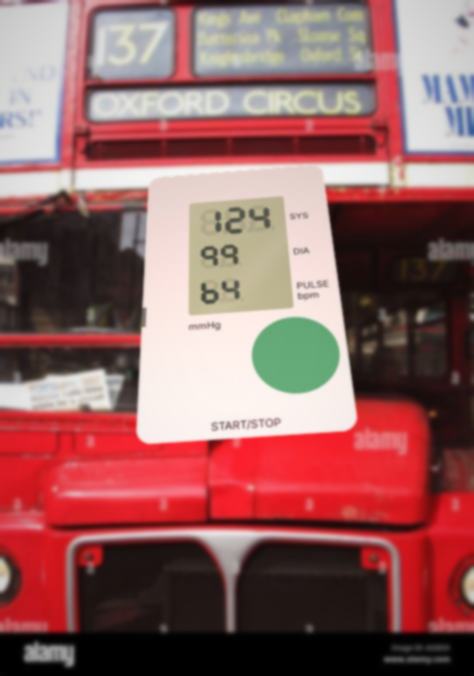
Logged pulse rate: 64 bpm
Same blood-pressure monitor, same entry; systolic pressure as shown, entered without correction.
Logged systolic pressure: 124 mmHg
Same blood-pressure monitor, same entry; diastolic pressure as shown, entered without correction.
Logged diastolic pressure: 99 mmHg
